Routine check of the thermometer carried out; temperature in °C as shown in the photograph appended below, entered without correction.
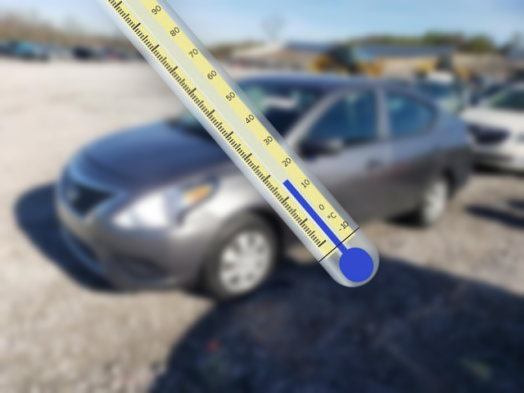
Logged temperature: 15 °C
